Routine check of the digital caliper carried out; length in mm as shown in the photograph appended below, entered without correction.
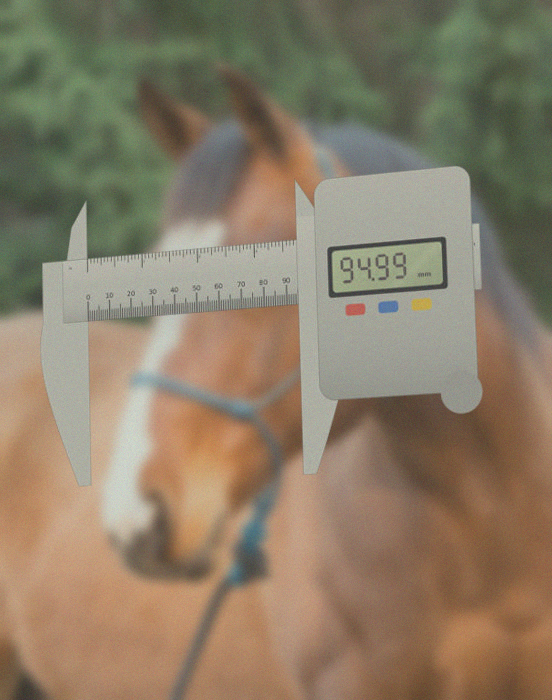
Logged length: 94.99 mm
